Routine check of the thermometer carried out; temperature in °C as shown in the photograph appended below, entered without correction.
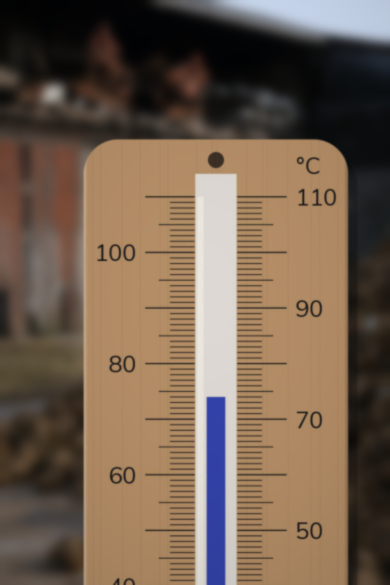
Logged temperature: 74 °C
